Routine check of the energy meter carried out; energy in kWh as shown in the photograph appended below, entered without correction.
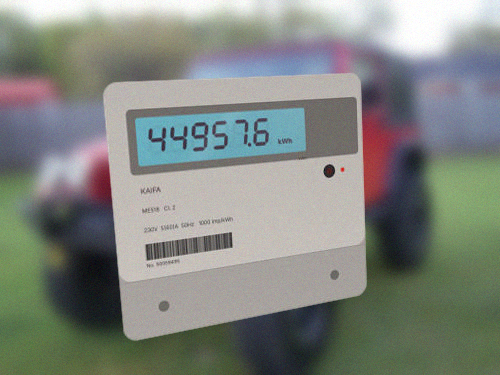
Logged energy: 44957.6 kWh
